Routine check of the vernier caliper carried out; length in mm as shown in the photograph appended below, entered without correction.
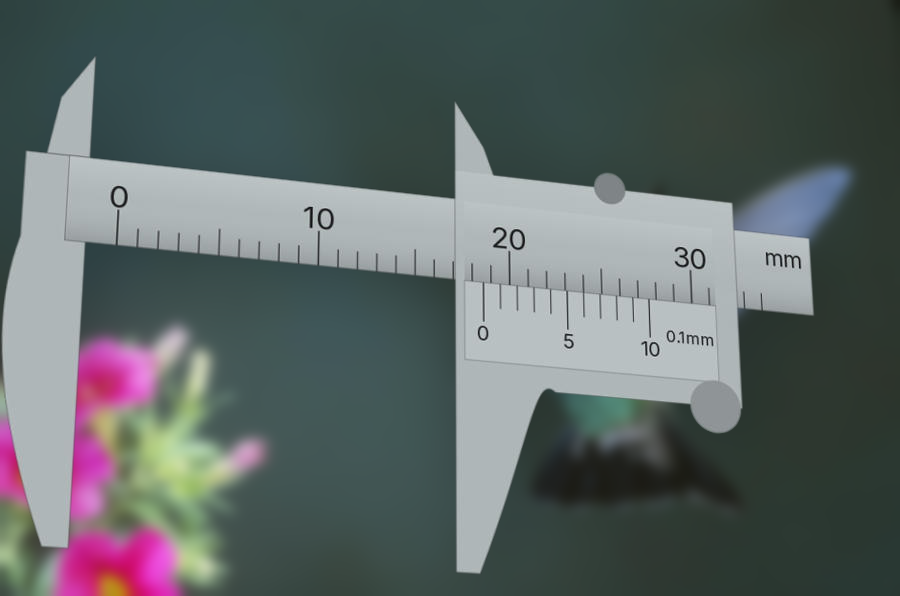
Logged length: 18.6 mm
